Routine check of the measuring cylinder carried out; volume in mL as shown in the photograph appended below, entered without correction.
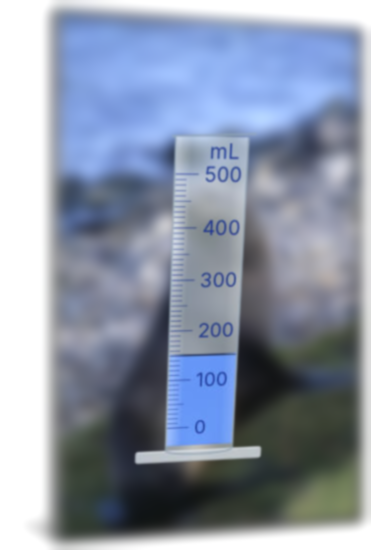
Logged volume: 150 mL
